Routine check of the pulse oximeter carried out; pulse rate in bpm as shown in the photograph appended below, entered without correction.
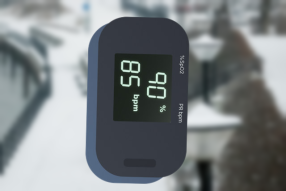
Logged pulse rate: 85 bpm
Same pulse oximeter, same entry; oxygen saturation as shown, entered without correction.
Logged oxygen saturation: 90 %
